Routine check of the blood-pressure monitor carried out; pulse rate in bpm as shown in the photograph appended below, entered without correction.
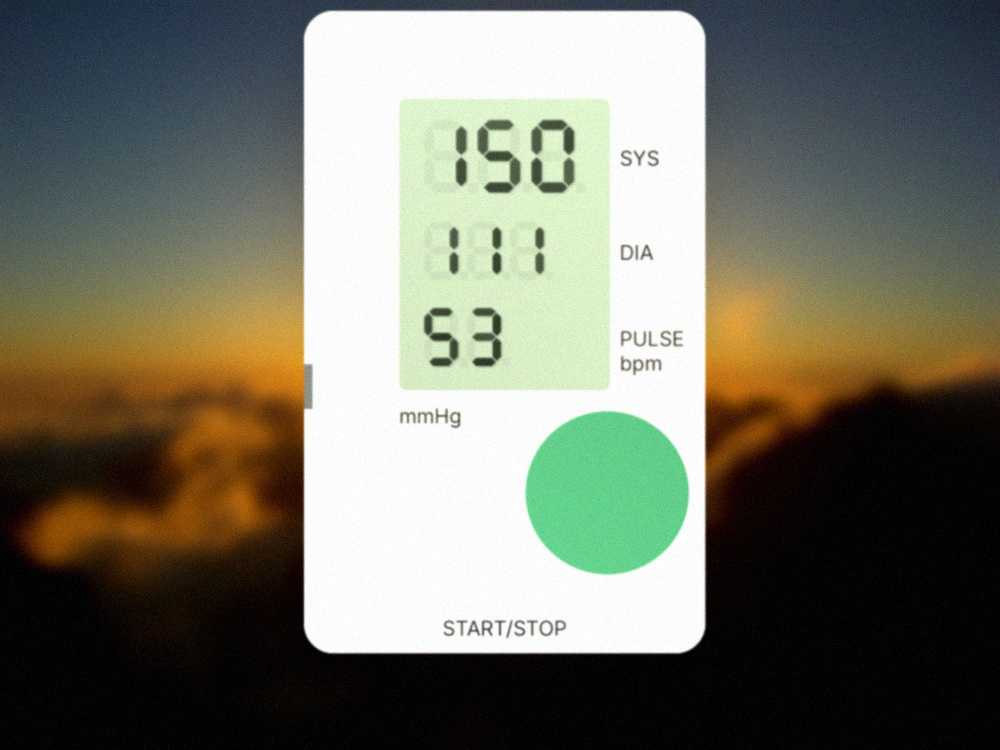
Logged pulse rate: 53 bpm
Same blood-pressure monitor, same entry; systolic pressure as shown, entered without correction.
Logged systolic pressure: 150 mmHg
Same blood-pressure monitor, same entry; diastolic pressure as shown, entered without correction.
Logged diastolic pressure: 111 mmHg
